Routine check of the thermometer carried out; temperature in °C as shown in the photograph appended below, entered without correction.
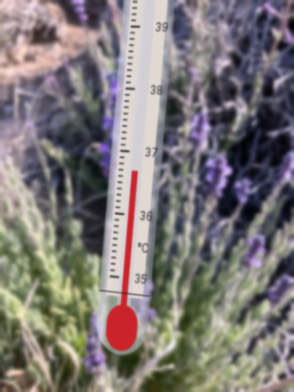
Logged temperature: 36.7 °C
